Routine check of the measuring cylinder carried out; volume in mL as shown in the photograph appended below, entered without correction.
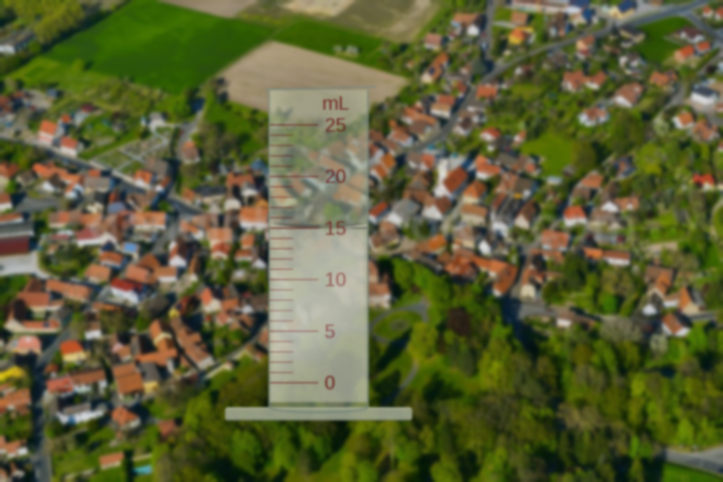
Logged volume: 15 mL
